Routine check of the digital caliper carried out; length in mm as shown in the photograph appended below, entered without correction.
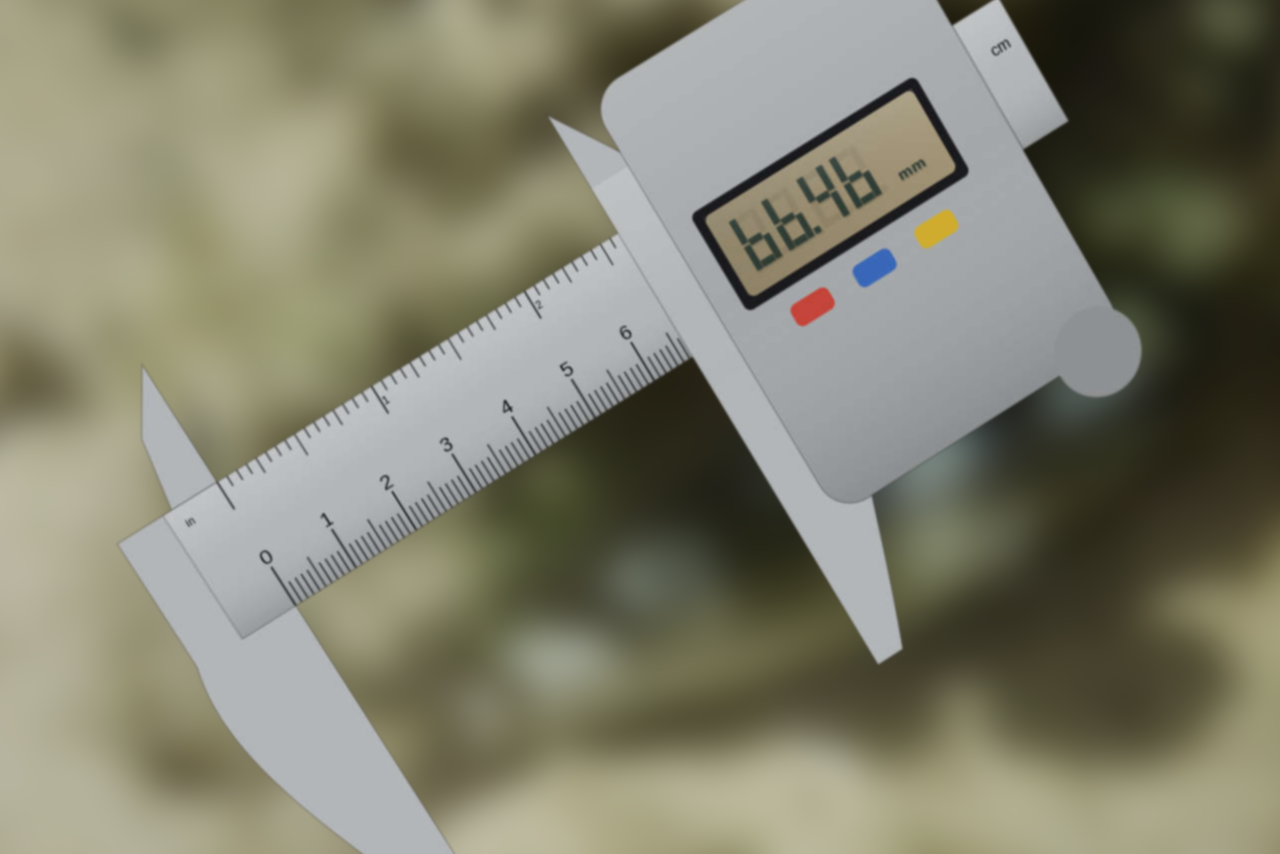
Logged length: 66.46 mm
